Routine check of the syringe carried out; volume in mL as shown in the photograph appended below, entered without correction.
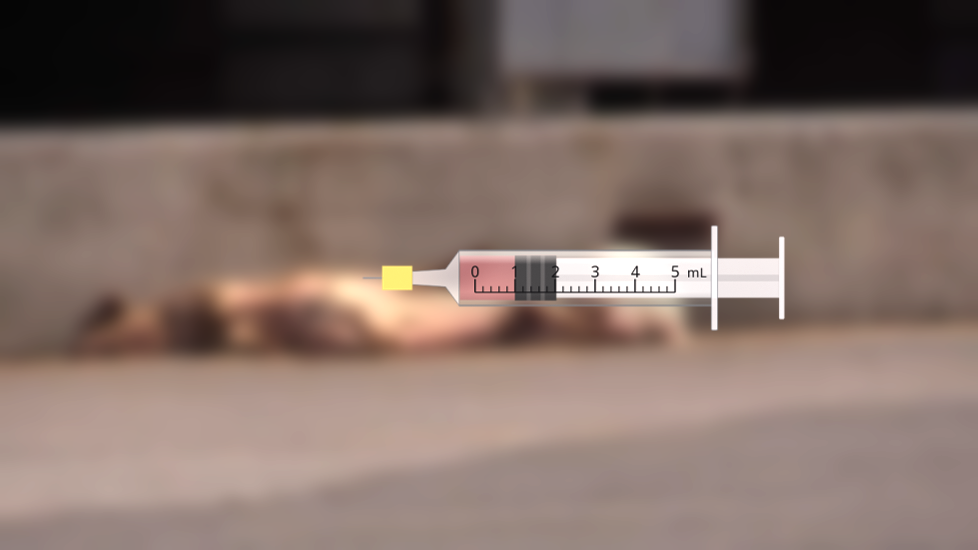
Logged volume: 1 mL
